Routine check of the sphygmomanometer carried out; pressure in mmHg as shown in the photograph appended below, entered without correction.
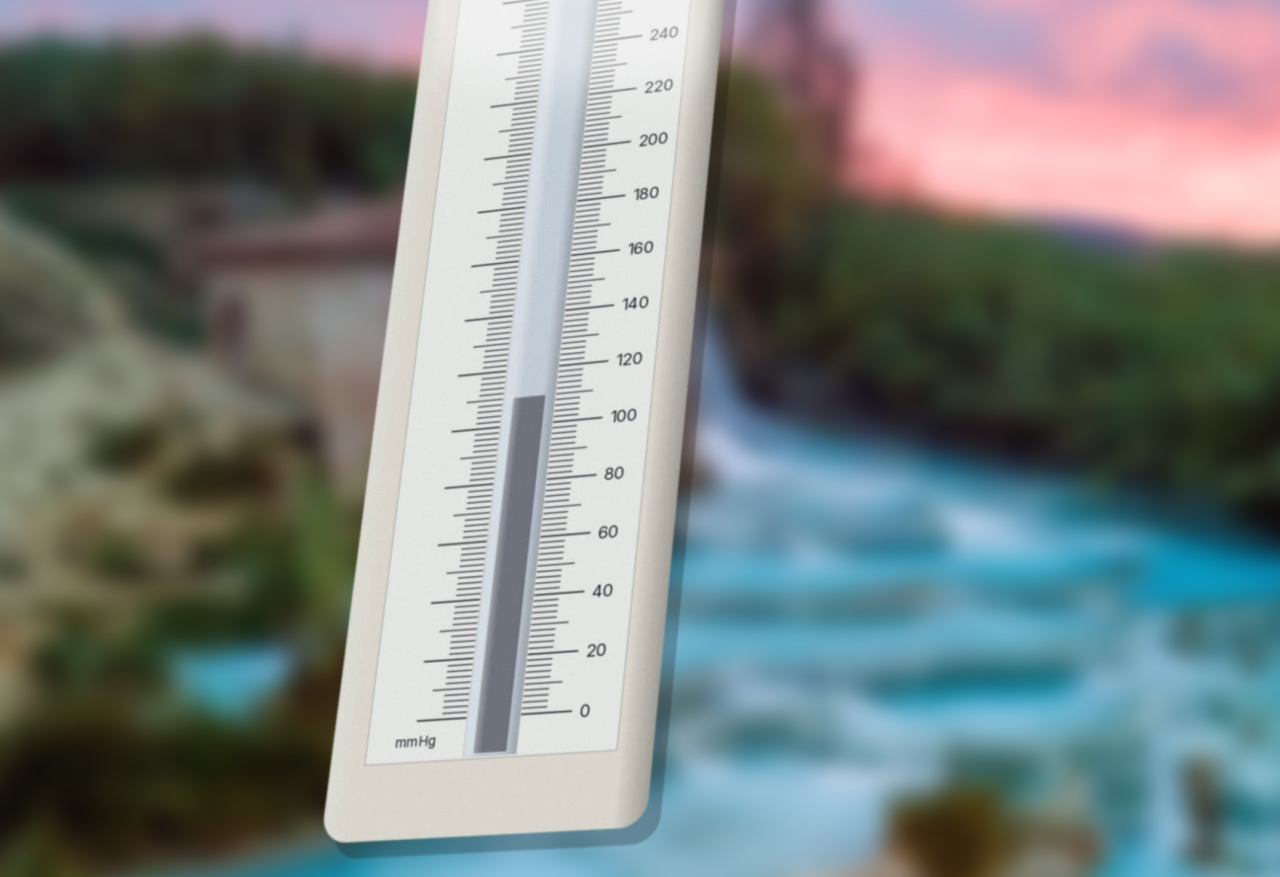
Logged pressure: 110 mmHg
